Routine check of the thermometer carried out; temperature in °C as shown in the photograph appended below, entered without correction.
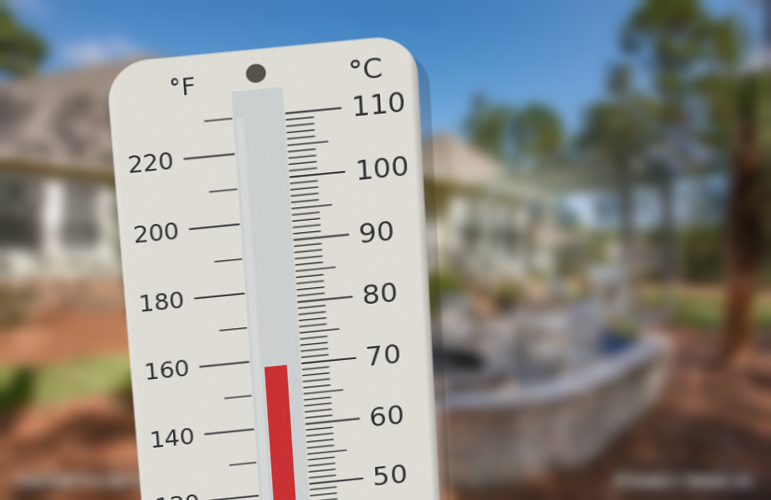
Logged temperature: 70 °C
